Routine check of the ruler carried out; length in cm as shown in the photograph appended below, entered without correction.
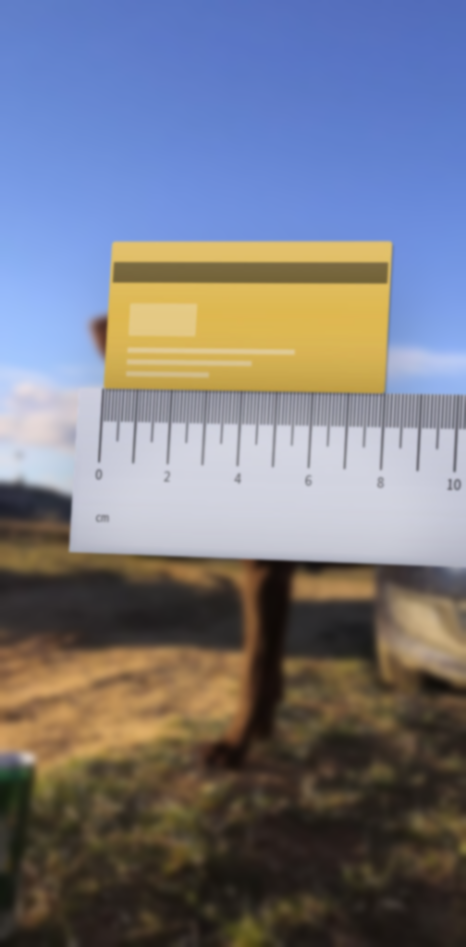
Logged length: 8 cm
